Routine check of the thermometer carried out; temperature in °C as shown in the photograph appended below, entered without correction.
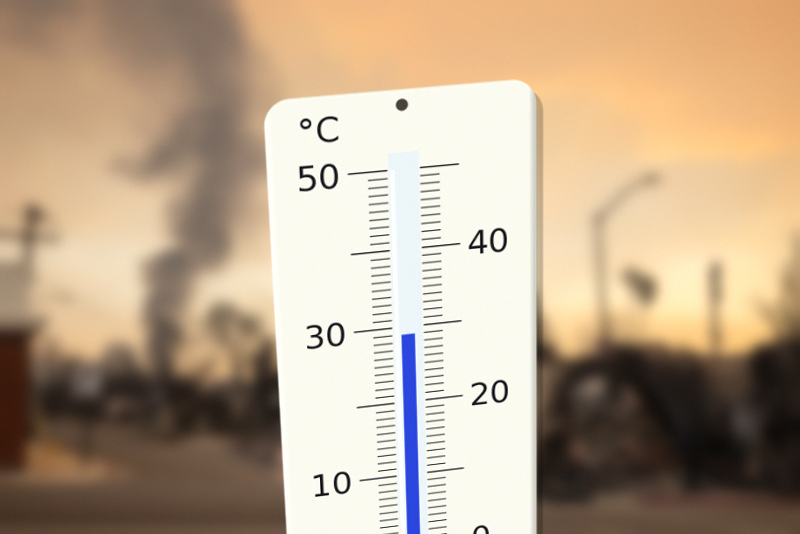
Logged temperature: 29 °C
